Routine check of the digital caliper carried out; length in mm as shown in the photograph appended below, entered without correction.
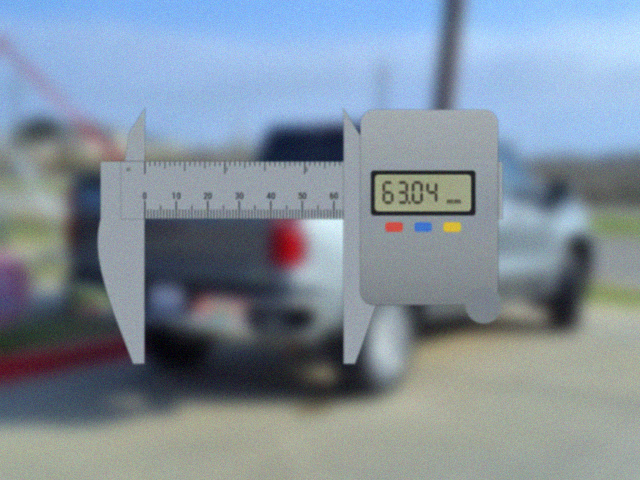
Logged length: 63.04 mm
